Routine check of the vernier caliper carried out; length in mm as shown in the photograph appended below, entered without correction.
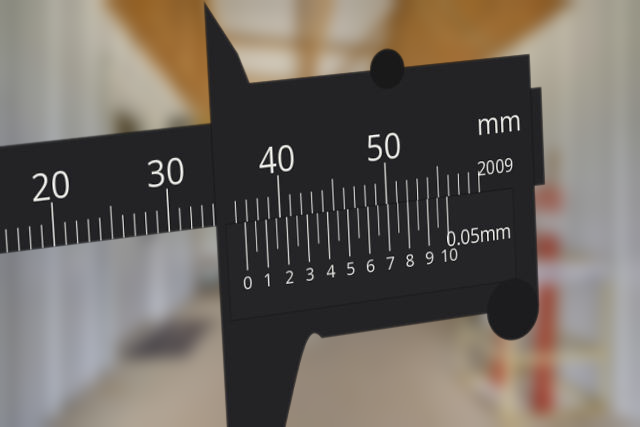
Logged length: 36.8 mm
